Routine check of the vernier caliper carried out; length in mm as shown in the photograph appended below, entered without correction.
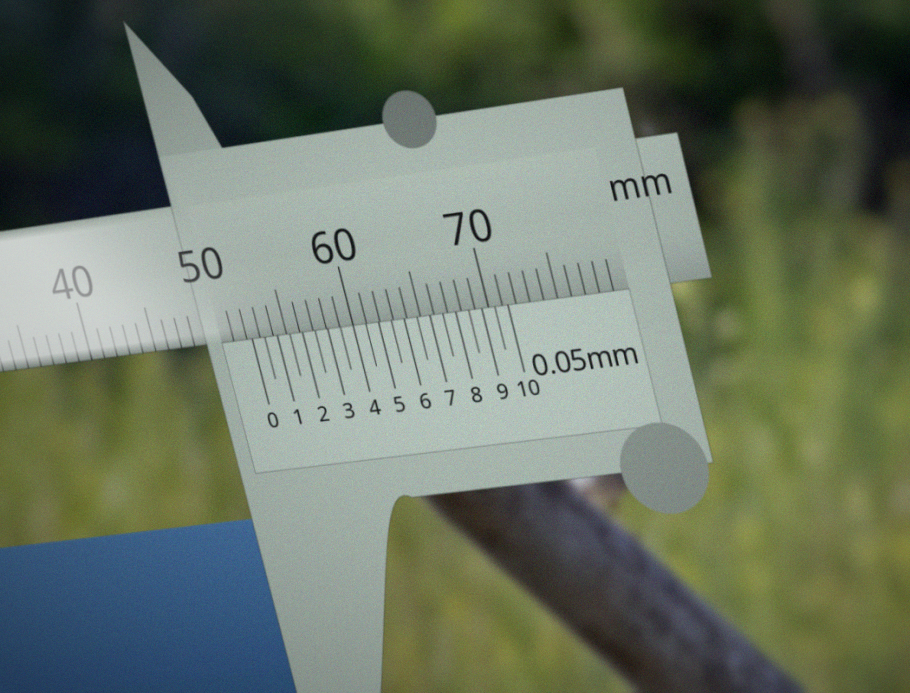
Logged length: 52.4 mm
